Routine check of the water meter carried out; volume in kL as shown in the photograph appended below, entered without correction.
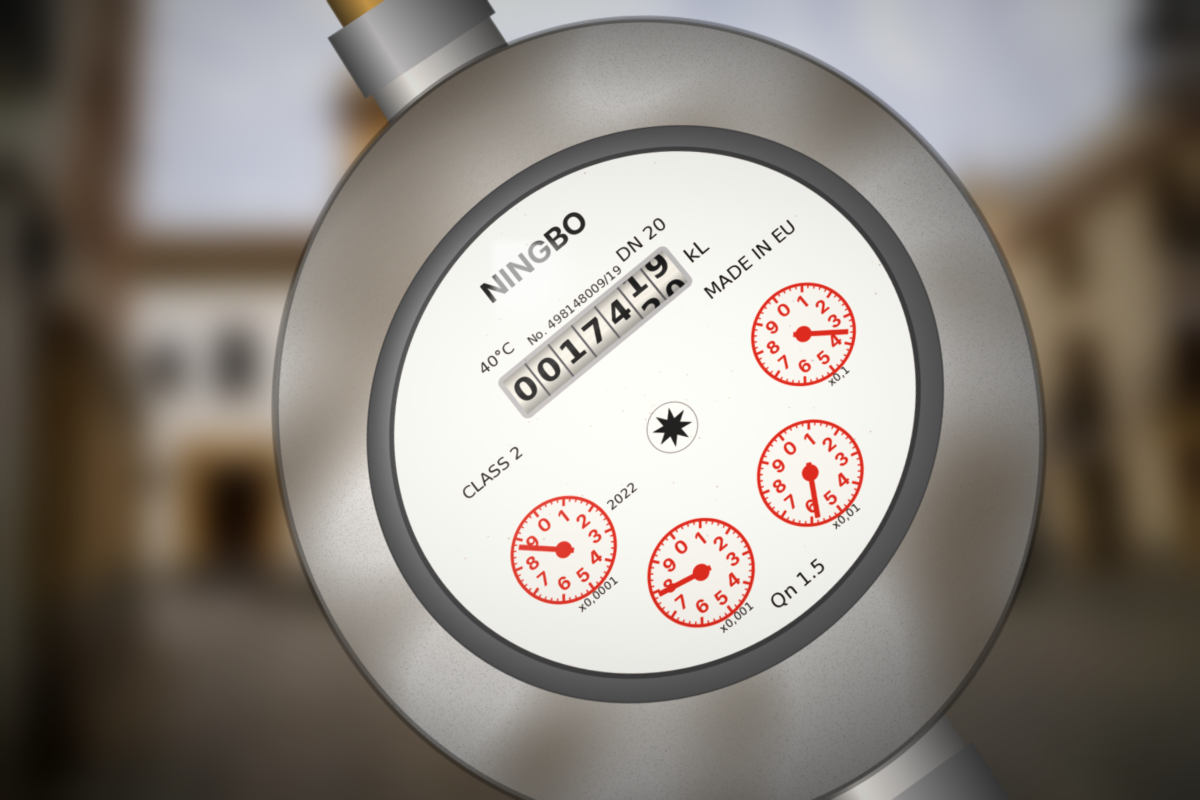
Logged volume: 17419.3578 kL
